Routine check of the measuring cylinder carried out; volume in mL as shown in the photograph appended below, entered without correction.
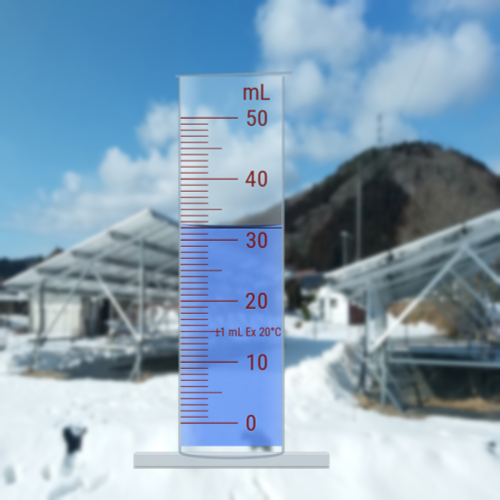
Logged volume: 32 mL
